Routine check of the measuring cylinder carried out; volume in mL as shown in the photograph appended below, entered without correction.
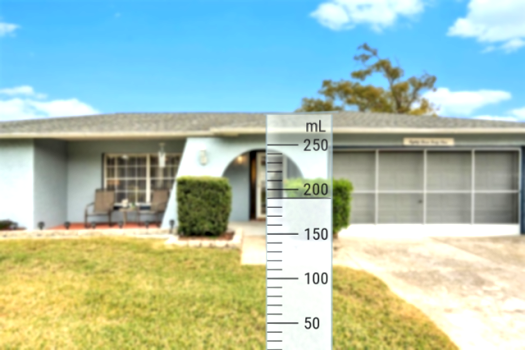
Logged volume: 190 mL
